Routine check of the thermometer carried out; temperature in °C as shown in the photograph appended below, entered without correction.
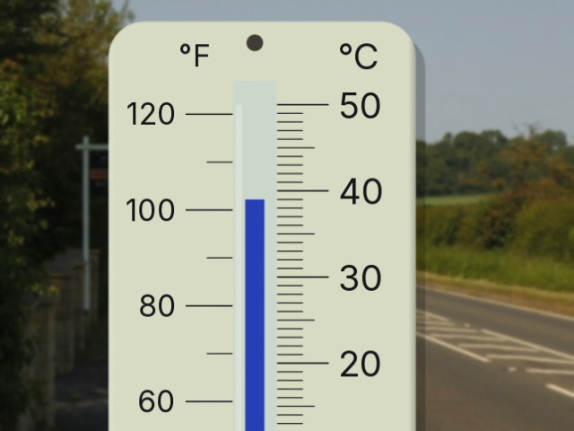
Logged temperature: 39 °C
